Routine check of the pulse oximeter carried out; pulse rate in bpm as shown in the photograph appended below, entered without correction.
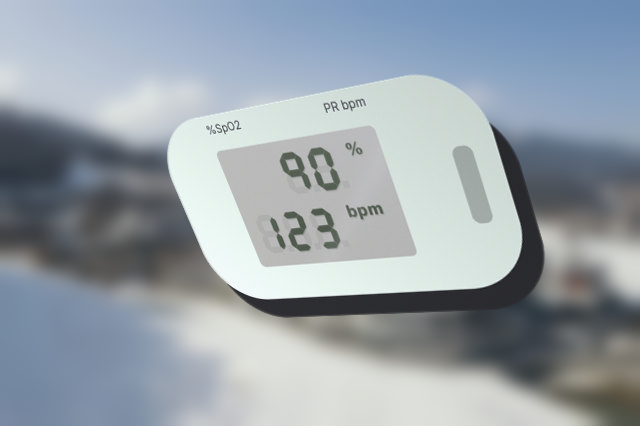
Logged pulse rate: 123 bpm
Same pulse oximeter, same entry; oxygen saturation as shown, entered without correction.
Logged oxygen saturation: 90 %
